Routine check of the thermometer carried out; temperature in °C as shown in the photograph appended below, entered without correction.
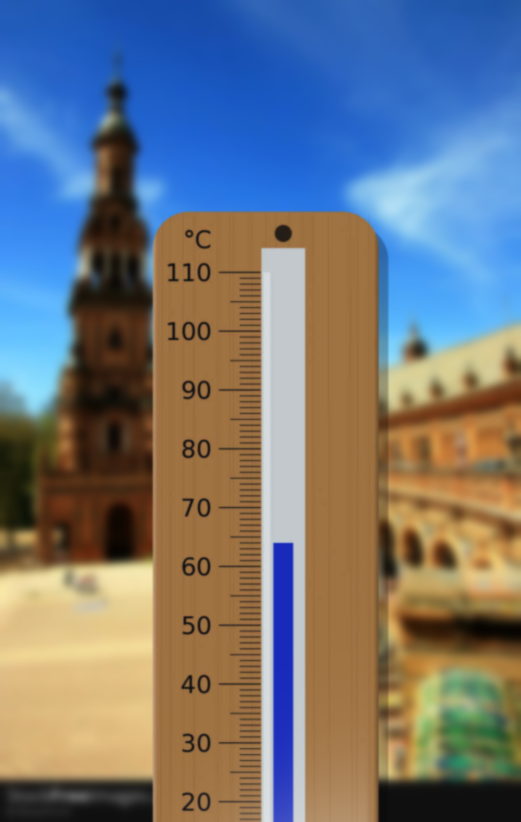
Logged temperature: 64 °C
